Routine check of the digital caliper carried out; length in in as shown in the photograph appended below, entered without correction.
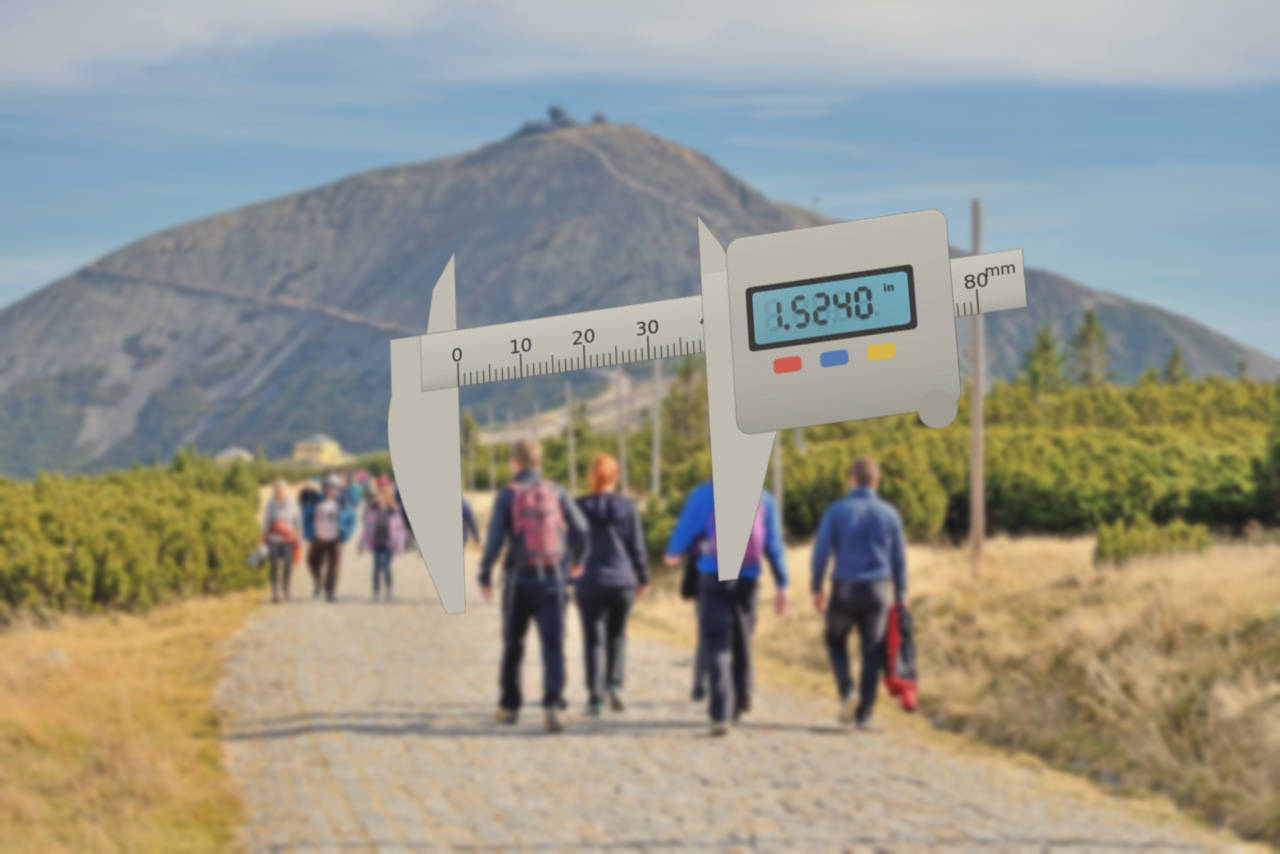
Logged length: 1.5240 in
